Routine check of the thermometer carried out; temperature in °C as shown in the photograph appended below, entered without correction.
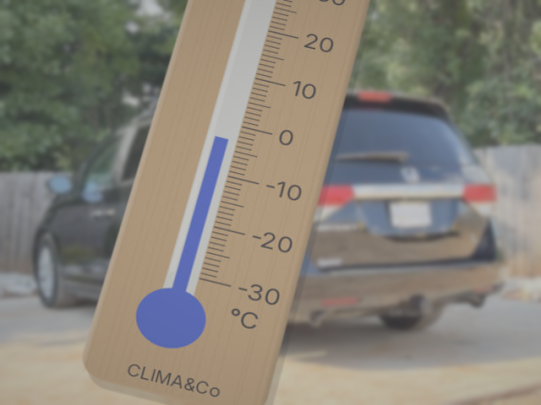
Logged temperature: -3 °C
